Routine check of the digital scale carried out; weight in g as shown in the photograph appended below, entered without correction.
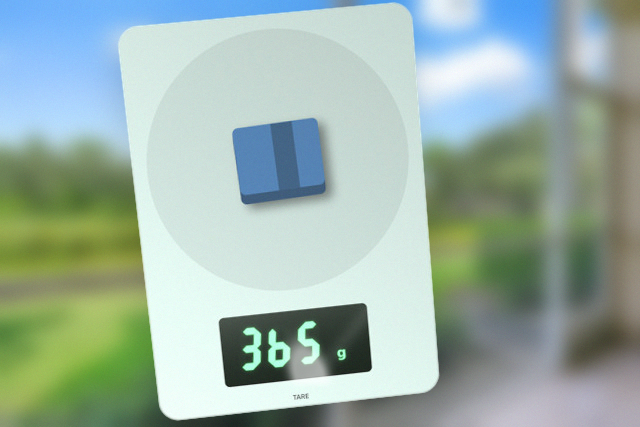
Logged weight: 365 g
